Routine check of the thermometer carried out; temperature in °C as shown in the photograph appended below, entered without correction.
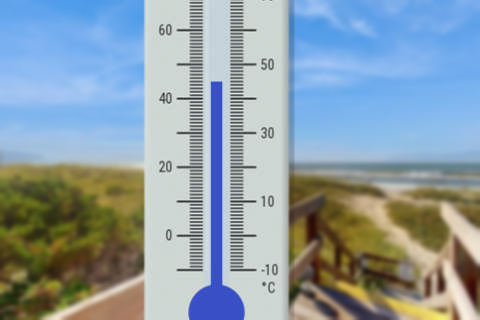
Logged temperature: 45 °C
